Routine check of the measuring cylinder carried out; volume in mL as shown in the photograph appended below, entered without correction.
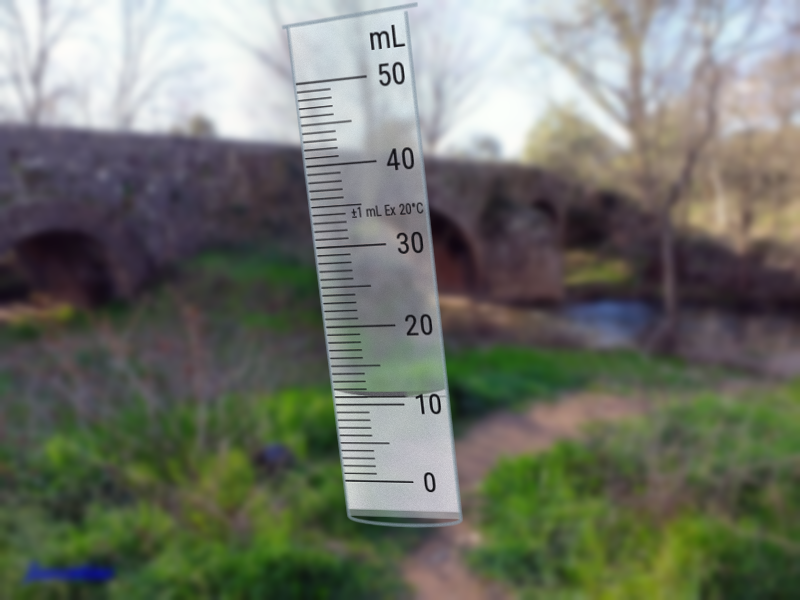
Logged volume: 11 mL
